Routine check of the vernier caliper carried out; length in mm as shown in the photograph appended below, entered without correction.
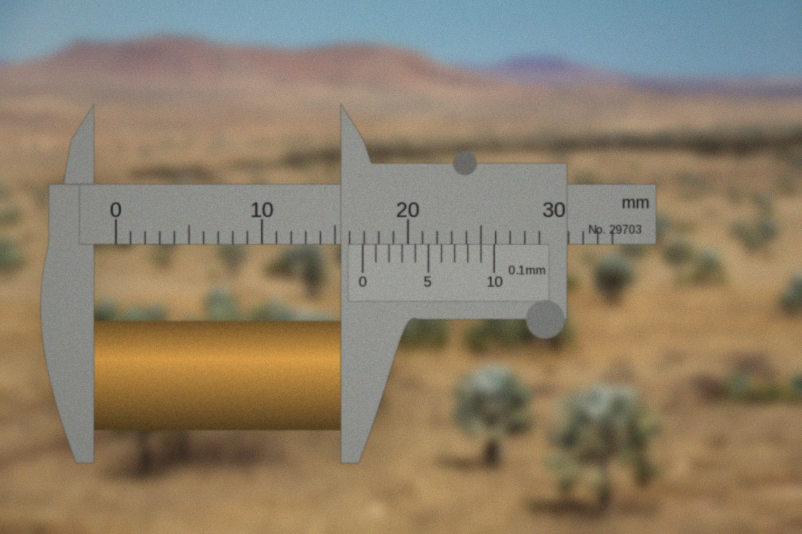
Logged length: 16.9 mm
